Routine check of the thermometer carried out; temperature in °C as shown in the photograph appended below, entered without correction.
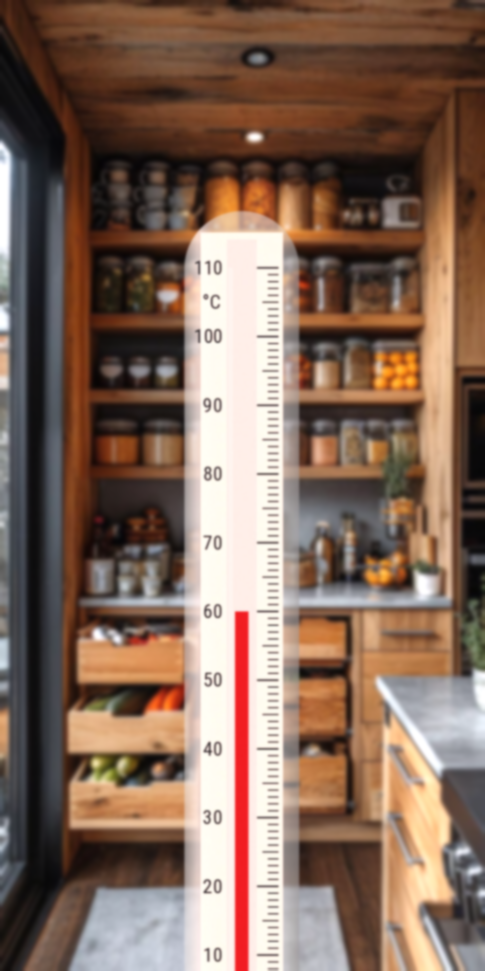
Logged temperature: 60 °C
